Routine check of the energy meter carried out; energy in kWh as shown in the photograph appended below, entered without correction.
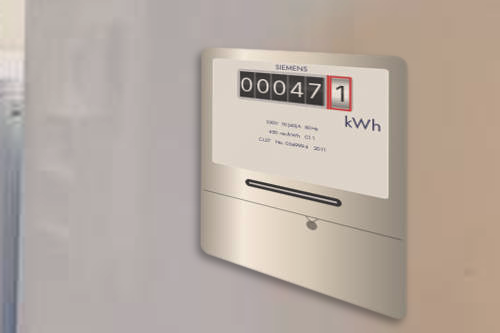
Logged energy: 47.1 kWh
